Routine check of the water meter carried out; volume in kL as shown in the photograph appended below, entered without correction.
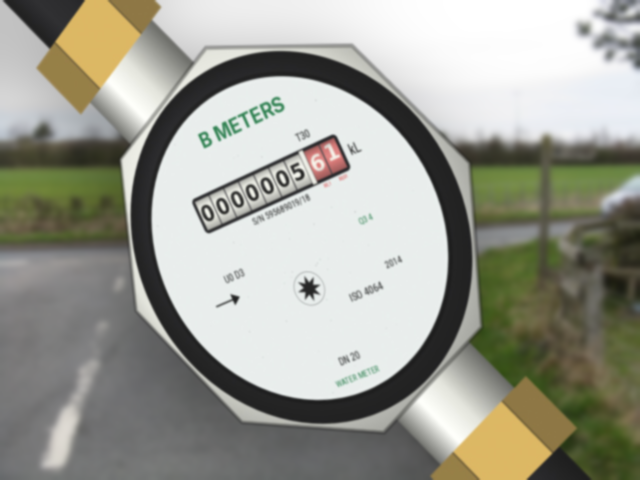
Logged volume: 5.61 kL
